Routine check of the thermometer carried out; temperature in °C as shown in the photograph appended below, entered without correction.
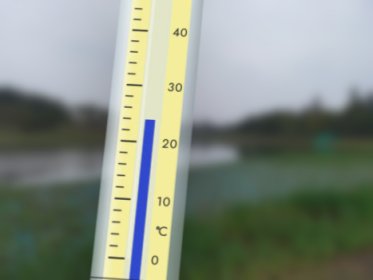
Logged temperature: 24 °C
